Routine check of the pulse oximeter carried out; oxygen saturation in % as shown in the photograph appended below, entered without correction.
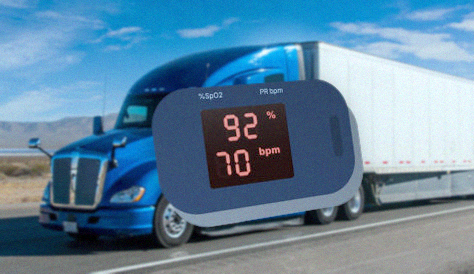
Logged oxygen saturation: 92 %
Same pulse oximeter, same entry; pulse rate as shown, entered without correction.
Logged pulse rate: 70 bpm
